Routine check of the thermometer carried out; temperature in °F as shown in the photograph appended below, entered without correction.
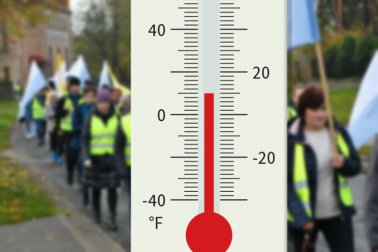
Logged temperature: 10 °F
